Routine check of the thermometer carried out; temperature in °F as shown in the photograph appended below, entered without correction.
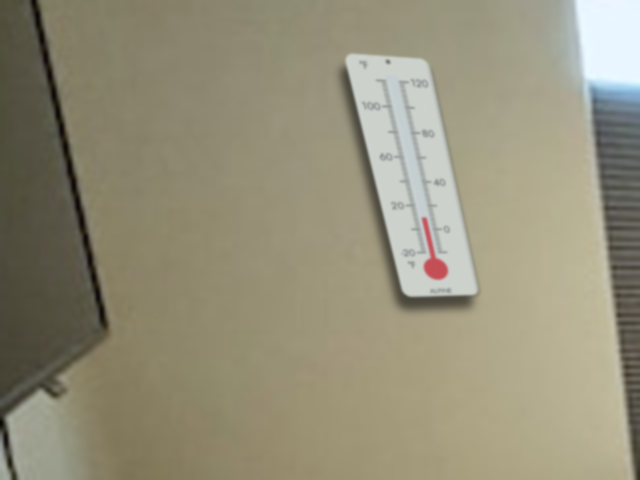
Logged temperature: 10 °F
